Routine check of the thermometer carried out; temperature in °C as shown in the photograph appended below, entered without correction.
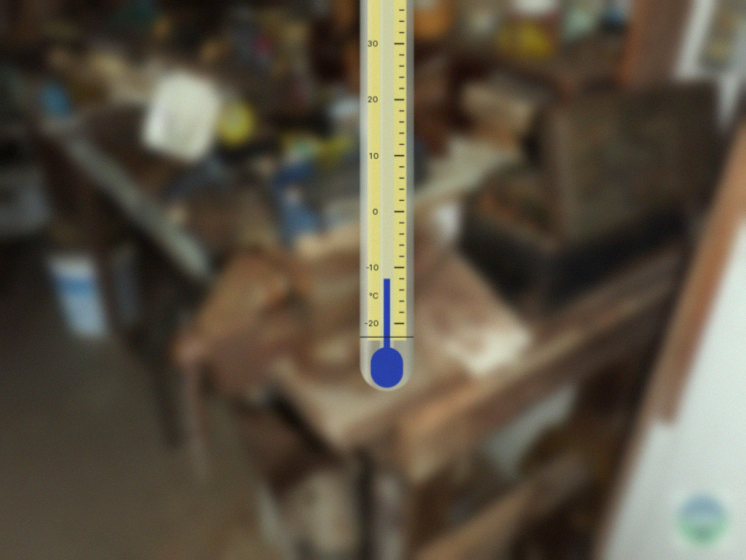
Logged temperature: -12 °C
